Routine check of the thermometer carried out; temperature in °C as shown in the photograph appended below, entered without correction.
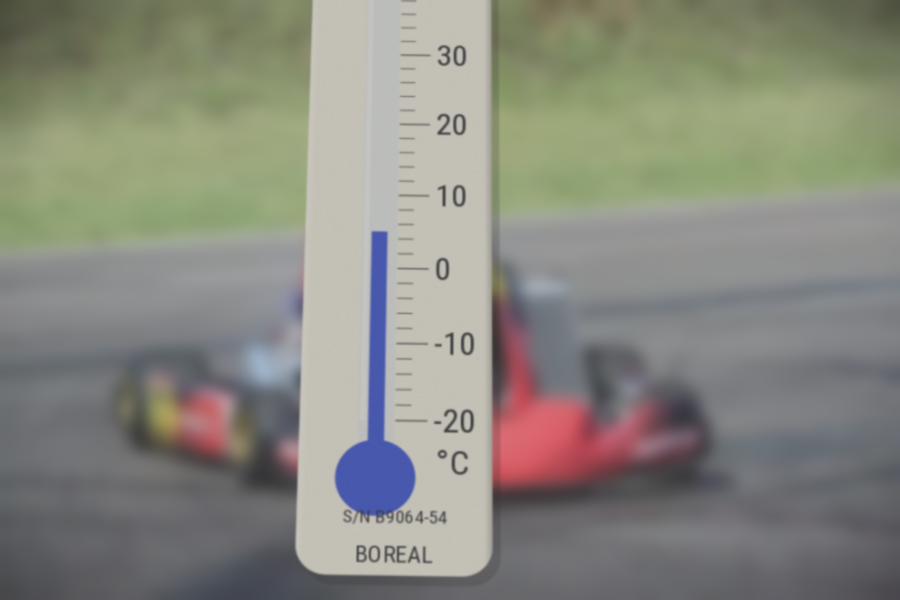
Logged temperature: 5 °C
